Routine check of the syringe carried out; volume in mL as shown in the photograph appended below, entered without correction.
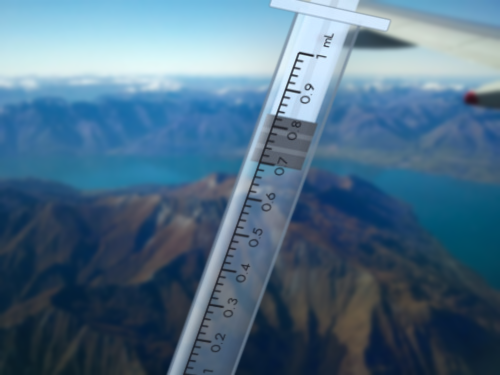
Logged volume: 0.7 mL
